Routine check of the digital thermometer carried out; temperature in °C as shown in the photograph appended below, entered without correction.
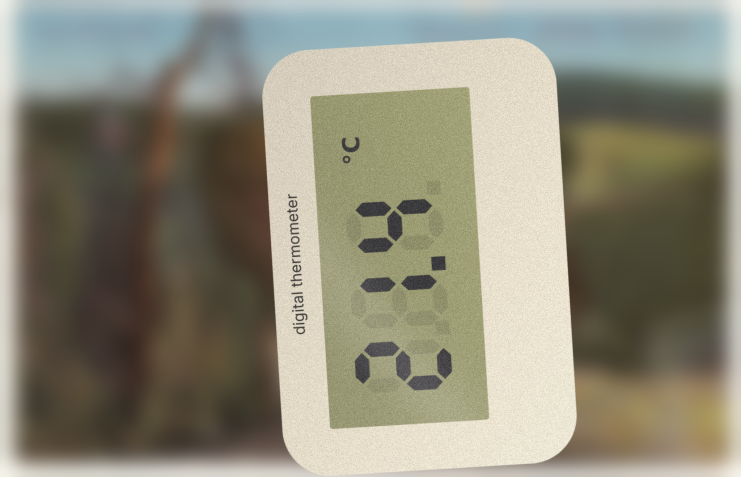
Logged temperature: 21.4 °C
